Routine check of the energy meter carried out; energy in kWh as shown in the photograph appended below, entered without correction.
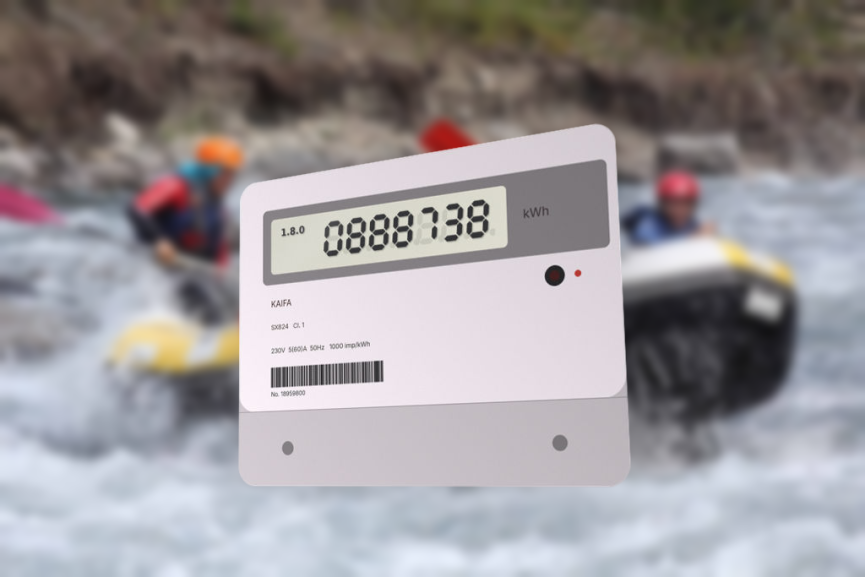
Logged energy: 888738 kWh
